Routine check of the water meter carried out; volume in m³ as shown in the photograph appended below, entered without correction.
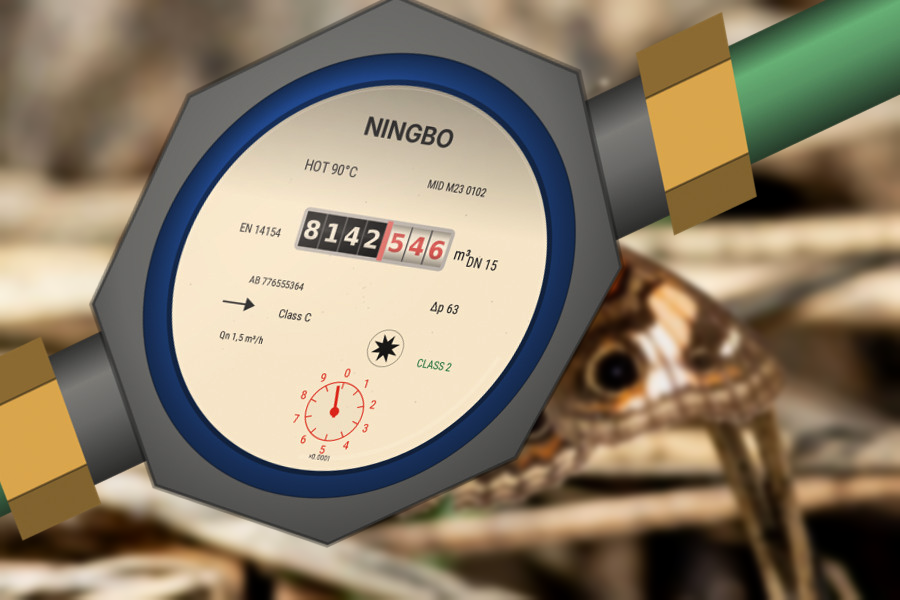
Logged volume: 8142.5459 m³
